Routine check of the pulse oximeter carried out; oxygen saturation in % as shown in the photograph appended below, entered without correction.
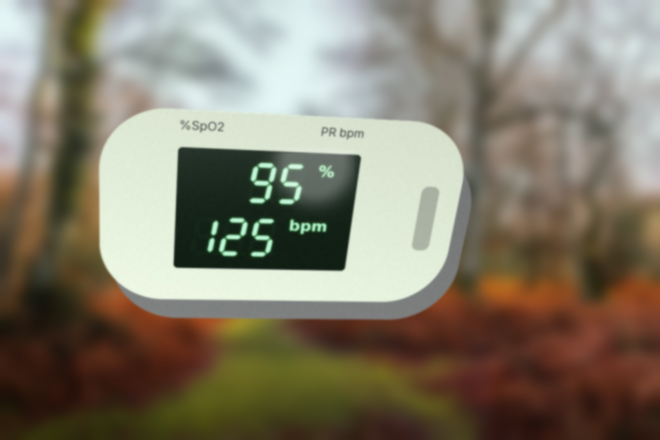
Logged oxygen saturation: 95 %
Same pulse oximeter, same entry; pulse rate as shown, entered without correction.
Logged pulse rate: 125 bpm
